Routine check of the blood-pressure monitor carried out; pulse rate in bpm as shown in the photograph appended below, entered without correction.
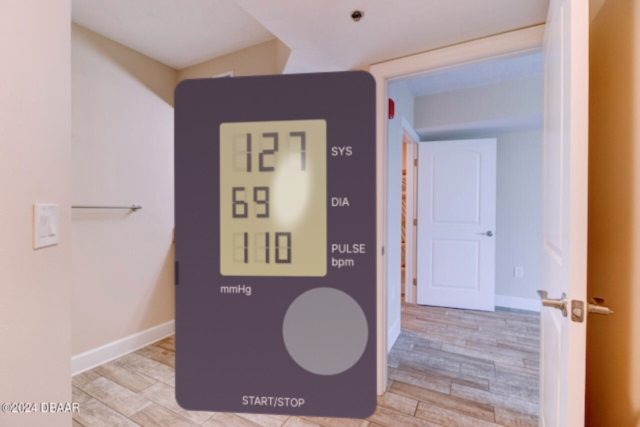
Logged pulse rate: 110 bpm
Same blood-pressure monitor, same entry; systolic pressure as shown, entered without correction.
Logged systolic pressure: 127 mmHg
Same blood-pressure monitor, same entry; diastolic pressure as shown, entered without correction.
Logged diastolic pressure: 69 mmHg
